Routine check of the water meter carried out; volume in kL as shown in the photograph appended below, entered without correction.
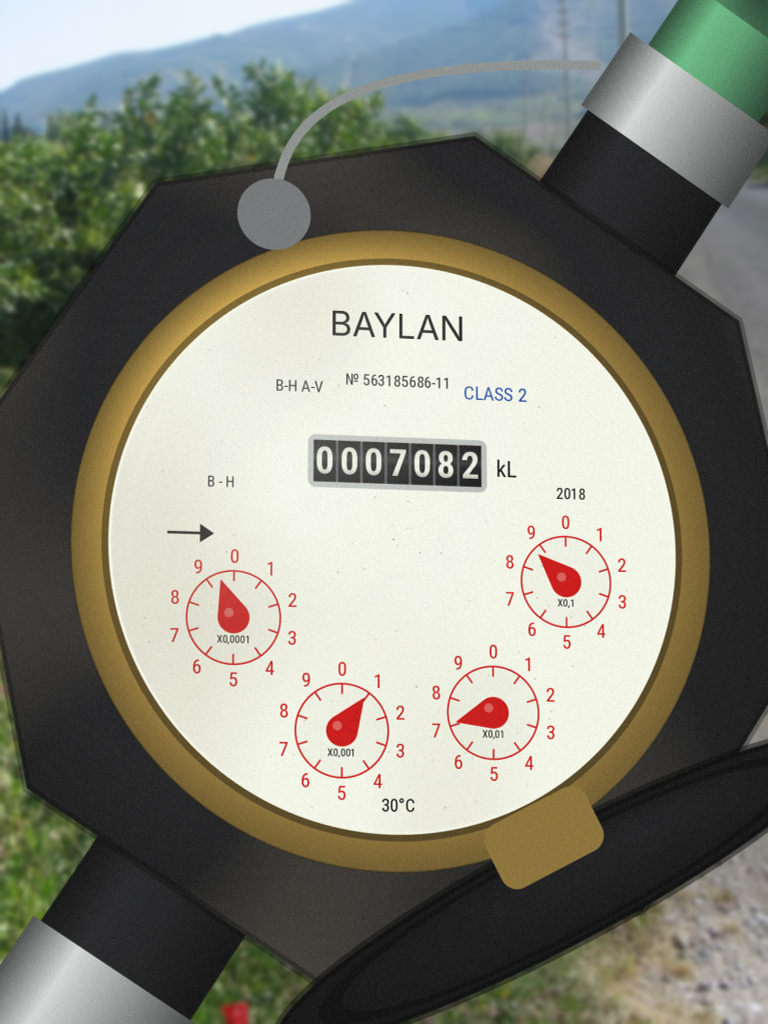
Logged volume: 7082.8709 kL
